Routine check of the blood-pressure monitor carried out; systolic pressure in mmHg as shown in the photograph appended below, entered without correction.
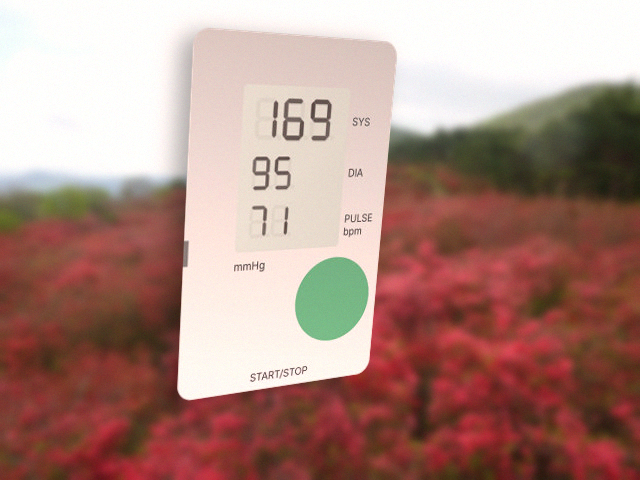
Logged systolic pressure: 169 mmHg
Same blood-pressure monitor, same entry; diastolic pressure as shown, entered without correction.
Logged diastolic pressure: 95 mmHg
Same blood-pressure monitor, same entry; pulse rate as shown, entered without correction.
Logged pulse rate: 71 bpm
